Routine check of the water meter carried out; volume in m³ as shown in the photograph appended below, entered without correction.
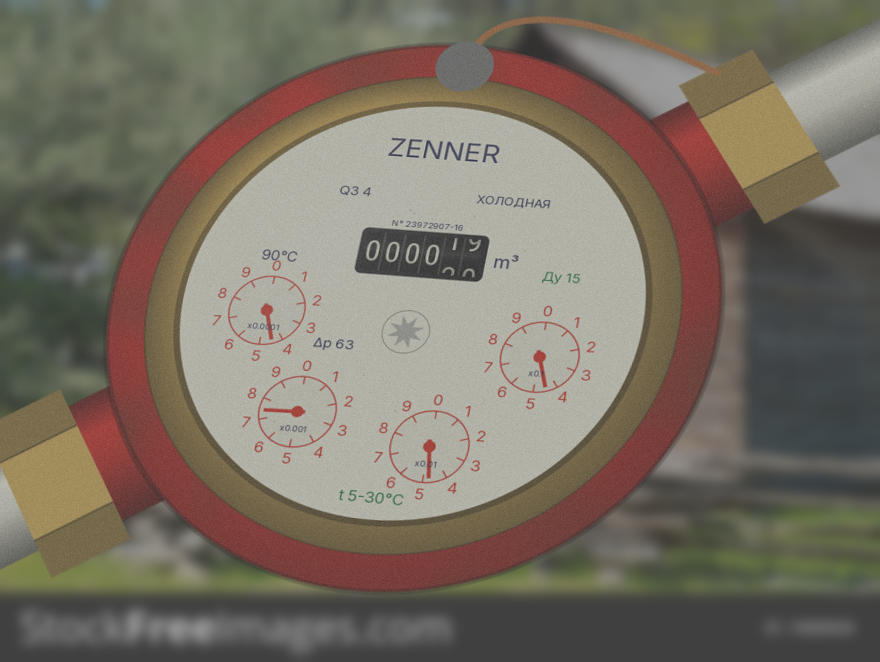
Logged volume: 19.4474 m³
